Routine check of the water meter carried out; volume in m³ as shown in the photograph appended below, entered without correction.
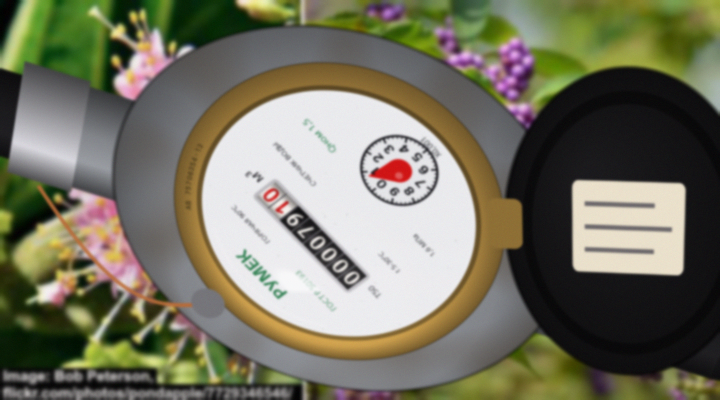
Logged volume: 79.100 m³
